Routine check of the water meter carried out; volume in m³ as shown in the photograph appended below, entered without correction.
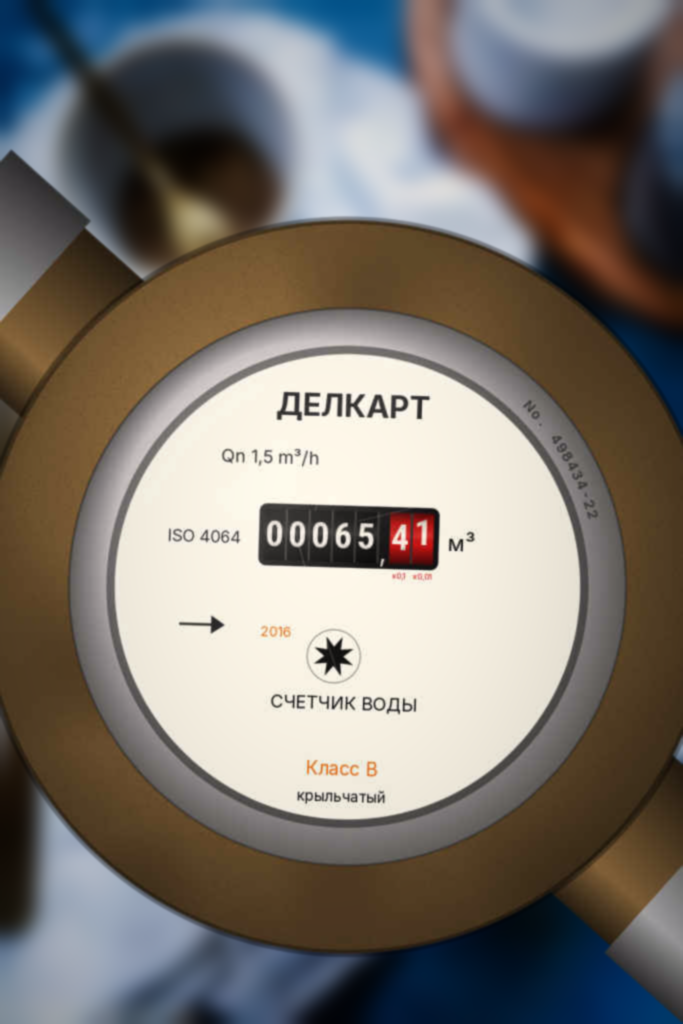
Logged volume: 65.41 m³
